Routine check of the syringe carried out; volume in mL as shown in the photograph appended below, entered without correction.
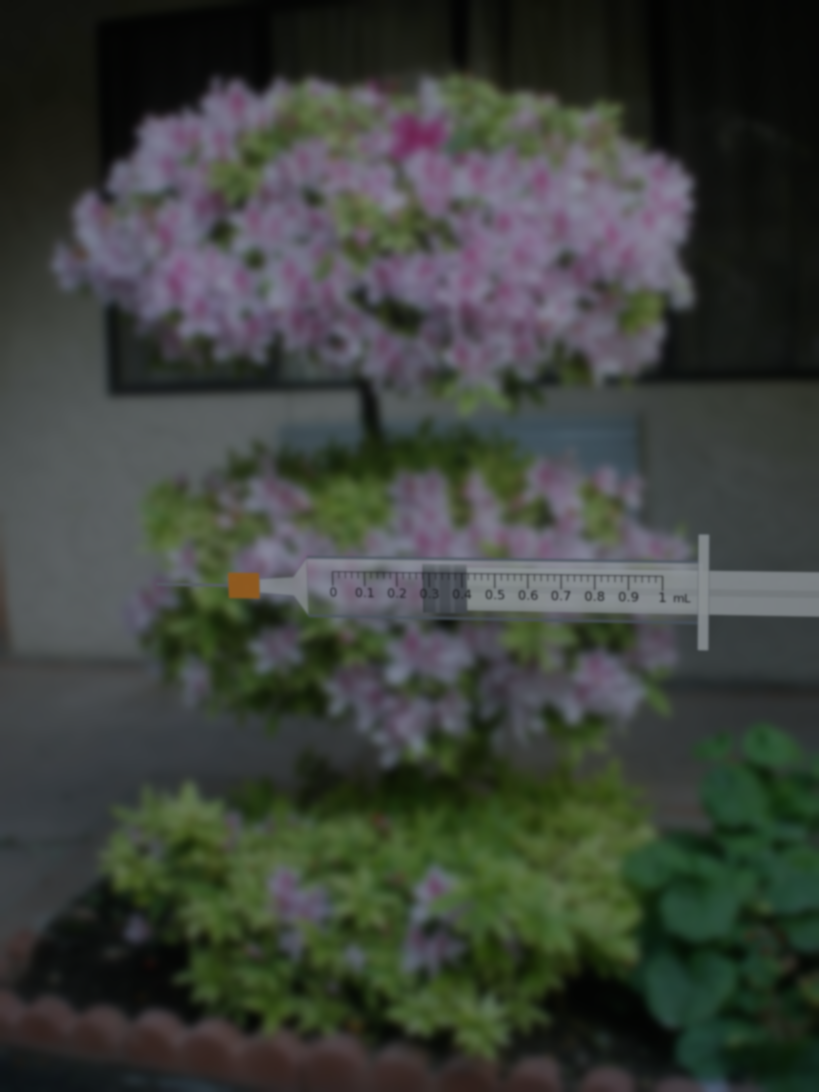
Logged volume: 0.28 mL
